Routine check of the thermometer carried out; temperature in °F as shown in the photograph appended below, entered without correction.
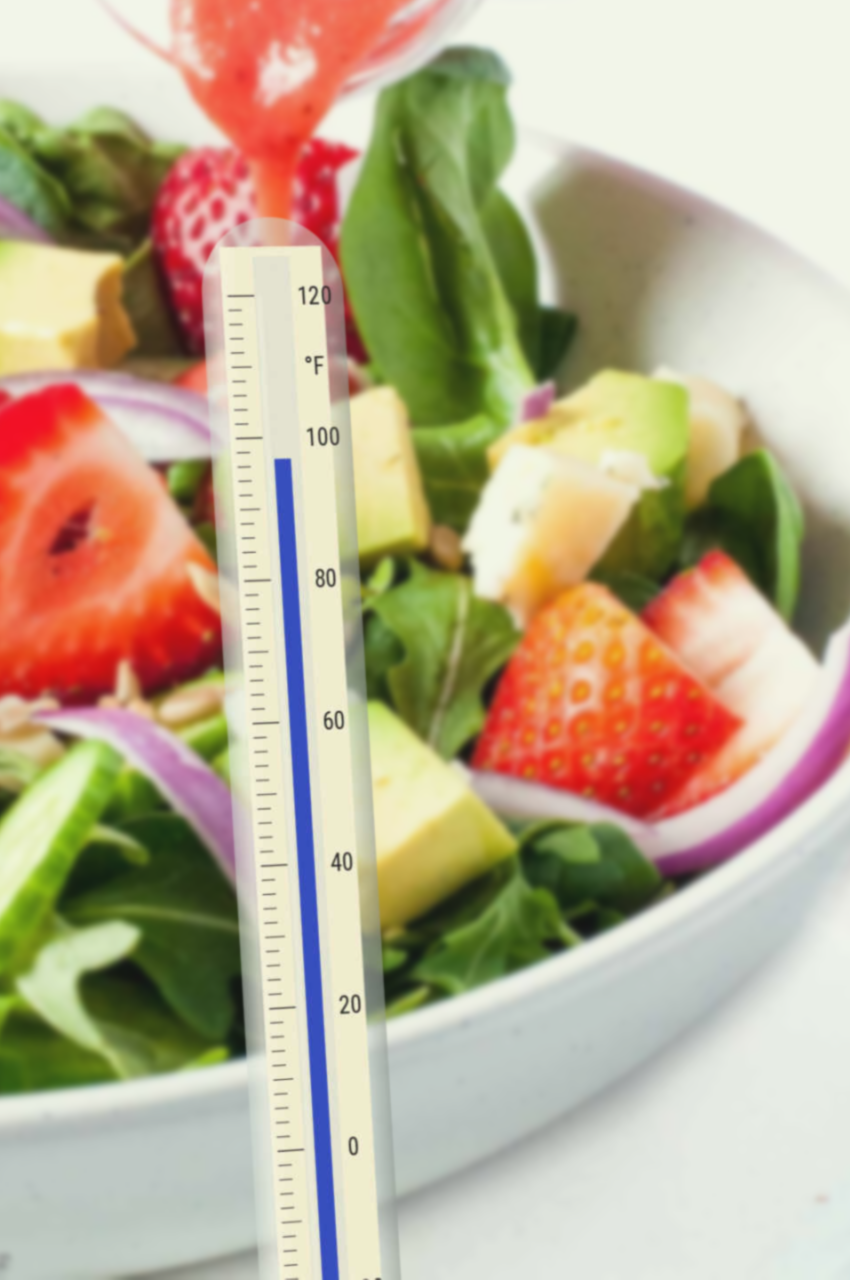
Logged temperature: 97 °F
